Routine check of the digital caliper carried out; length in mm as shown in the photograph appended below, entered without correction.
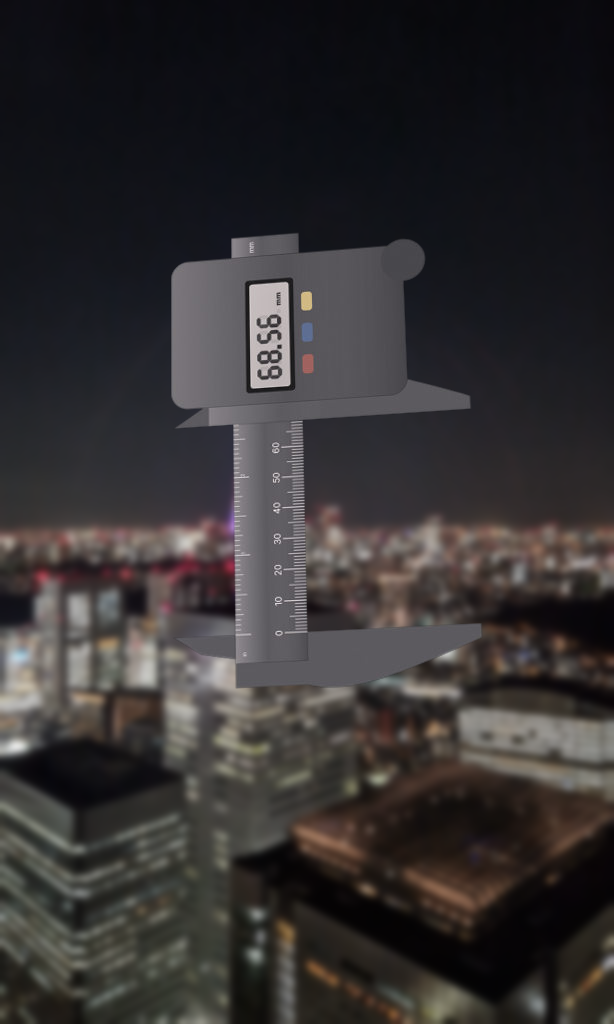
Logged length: 68.56 mm
